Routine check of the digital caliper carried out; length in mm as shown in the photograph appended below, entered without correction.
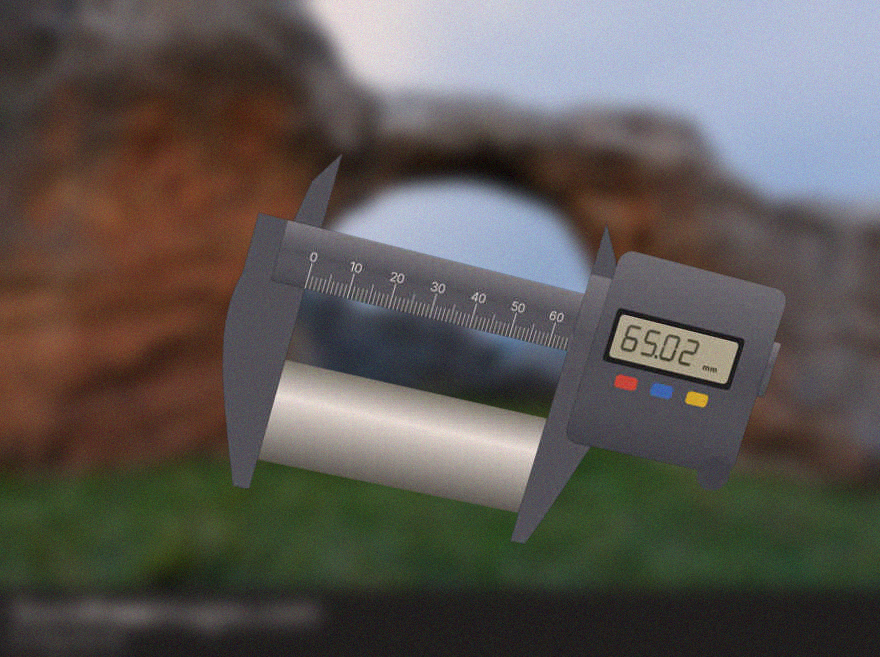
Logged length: 65.02 mm
